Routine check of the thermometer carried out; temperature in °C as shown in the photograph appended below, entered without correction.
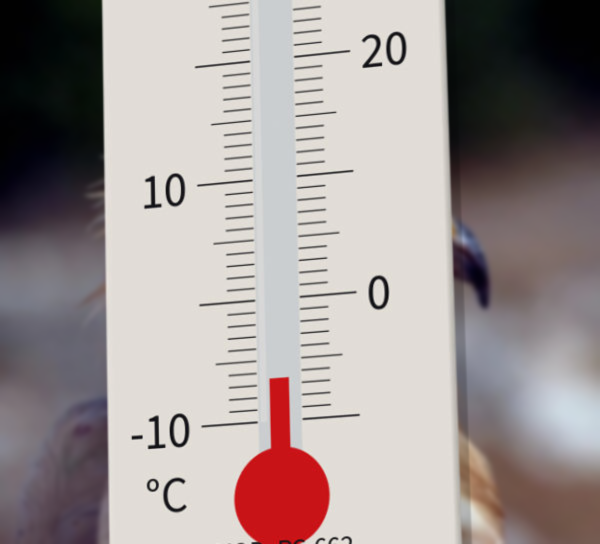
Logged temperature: -6.5 °C
